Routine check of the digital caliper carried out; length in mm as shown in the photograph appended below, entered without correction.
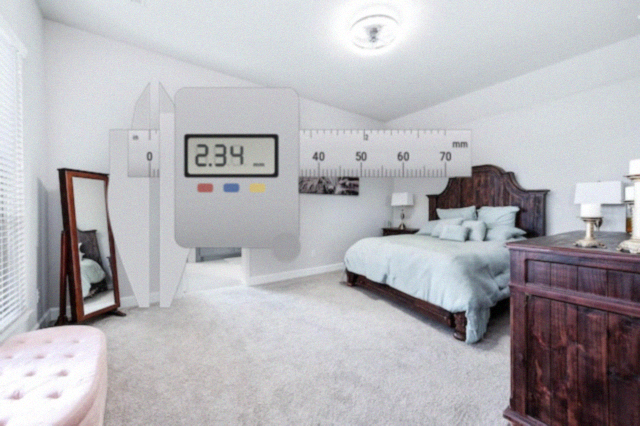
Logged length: 2.34 mm
